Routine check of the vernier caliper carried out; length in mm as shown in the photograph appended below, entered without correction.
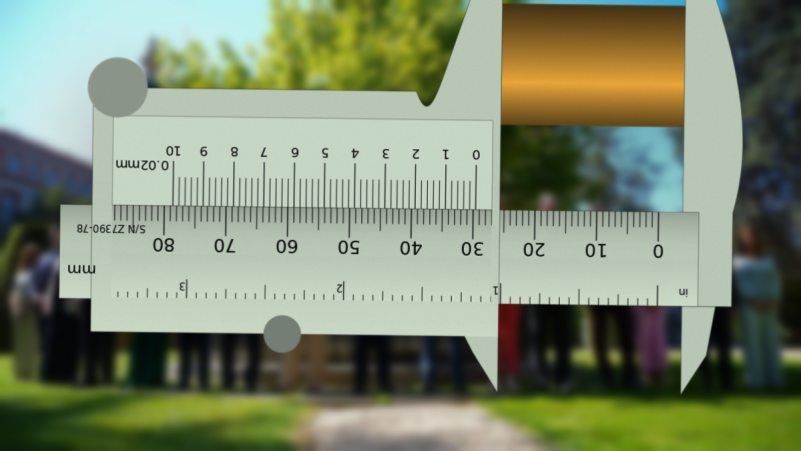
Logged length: 29.6 mm
